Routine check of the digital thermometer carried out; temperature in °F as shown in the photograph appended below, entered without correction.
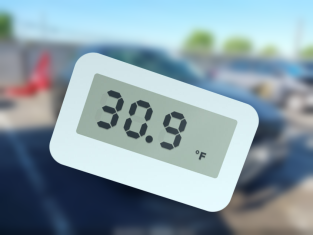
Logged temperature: 30.9 °F
